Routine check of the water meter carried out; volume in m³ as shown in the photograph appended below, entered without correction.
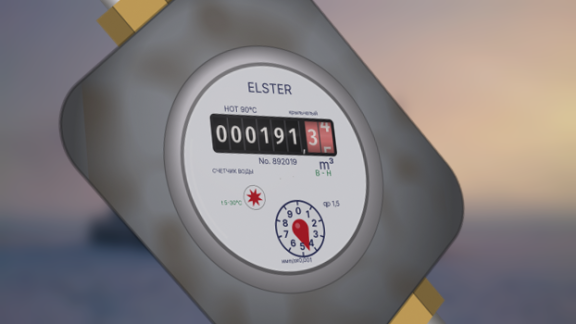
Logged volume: 191.344 m³
